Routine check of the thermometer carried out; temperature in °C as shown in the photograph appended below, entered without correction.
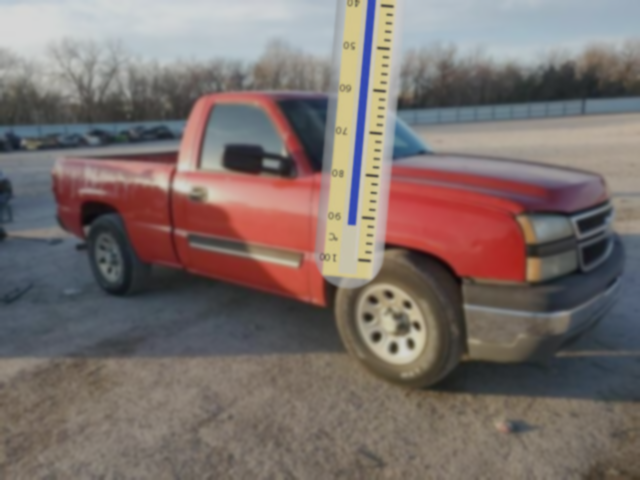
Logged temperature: 92 °C
